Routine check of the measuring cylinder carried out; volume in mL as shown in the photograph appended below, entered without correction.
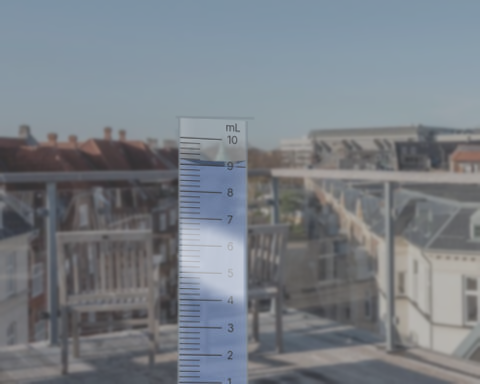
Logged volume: 9 mL
